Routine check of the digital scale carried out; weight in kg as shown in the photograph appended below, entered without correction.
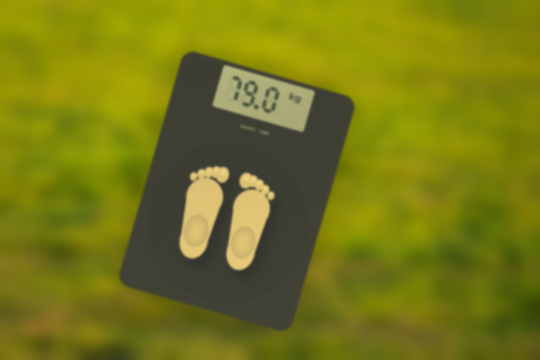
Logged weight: 79.0 kg
